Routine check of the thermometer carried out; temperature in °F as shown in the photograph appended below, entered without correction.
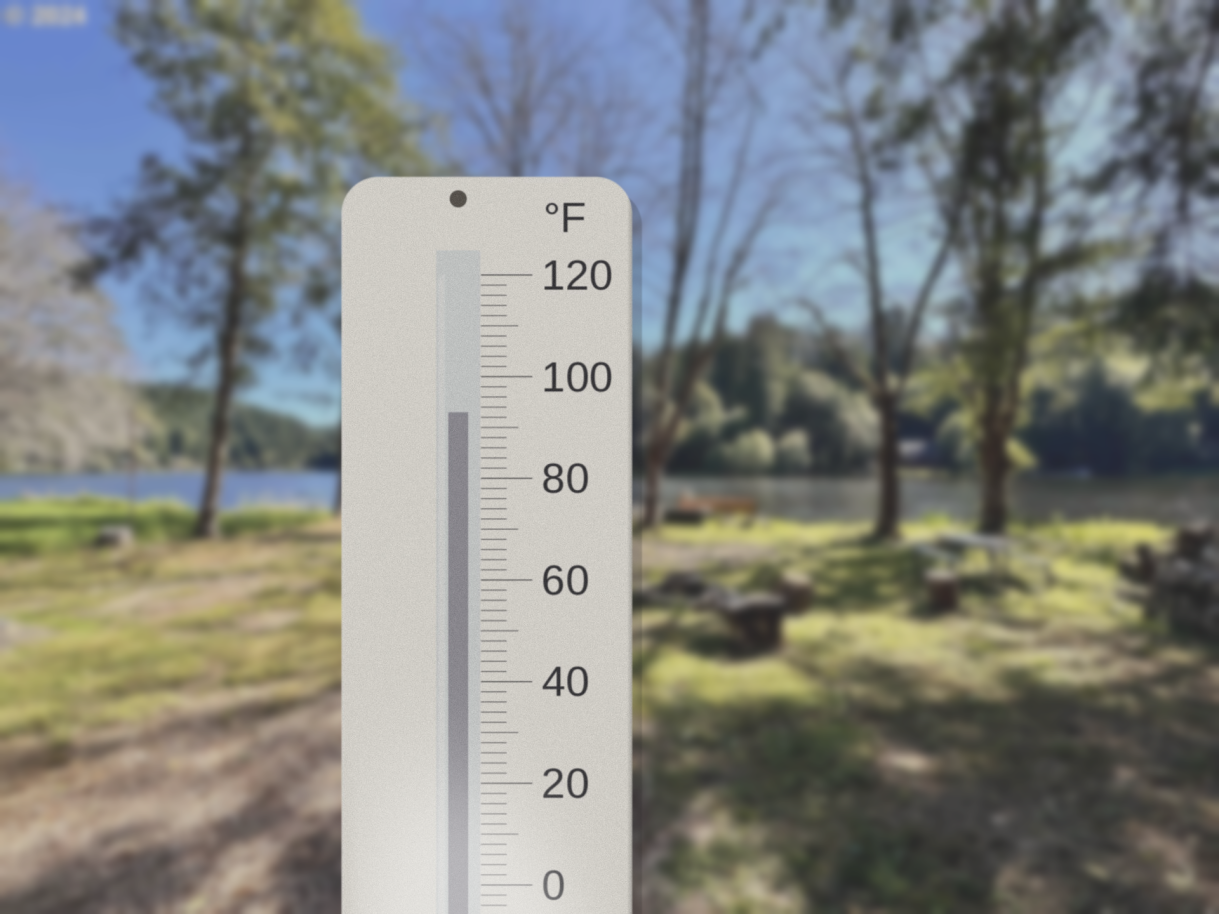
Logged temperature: 93 °F
